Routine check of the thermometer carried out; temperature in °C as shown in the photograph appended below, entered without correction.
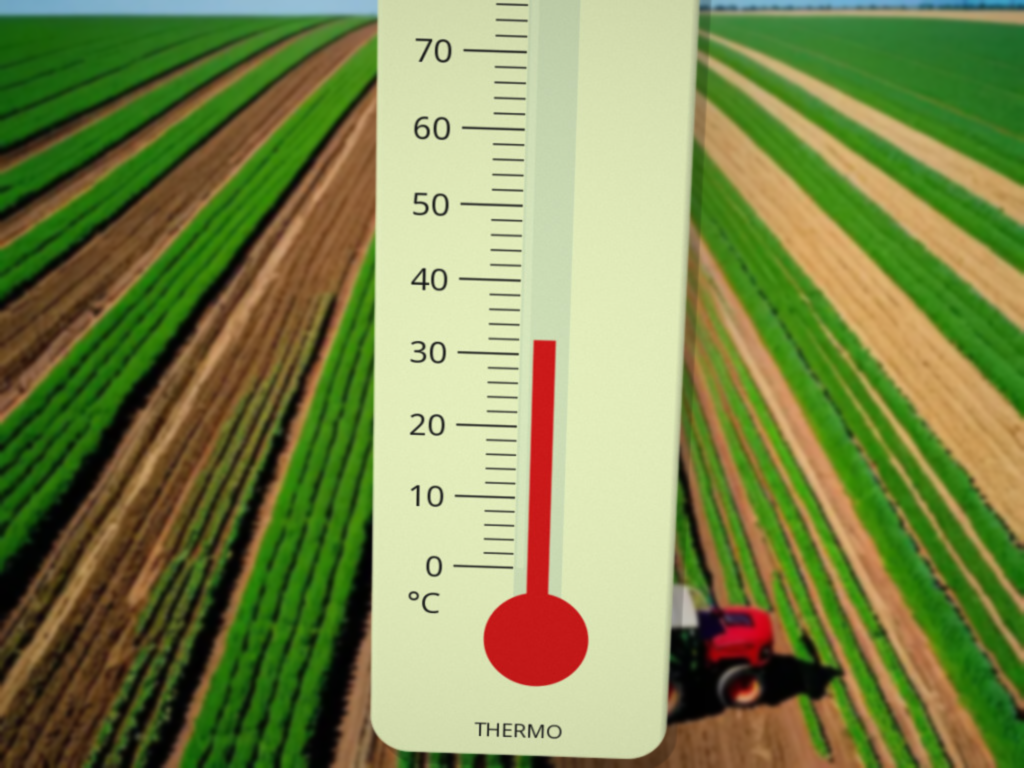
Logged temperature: 32 °C
